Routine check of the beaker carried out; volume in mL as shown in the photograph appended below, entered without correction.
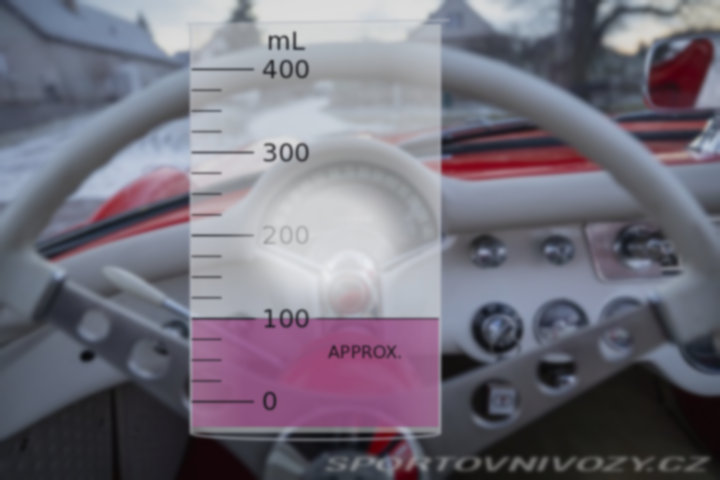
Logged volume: 100 mL
